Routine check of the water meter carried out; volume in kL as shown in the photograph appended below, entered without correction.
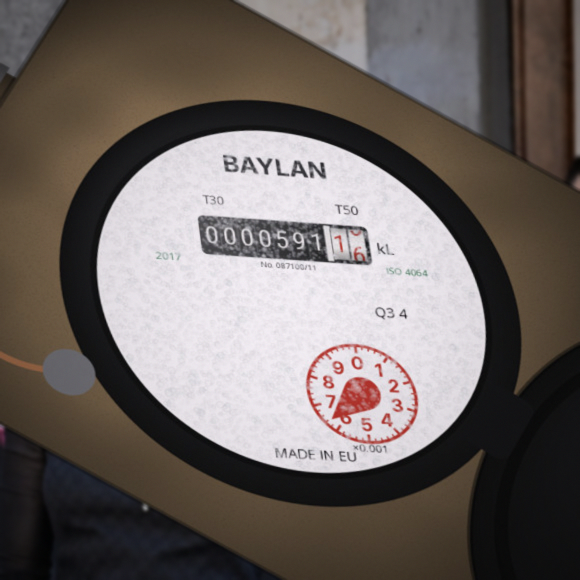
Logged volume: 591.156 kL
